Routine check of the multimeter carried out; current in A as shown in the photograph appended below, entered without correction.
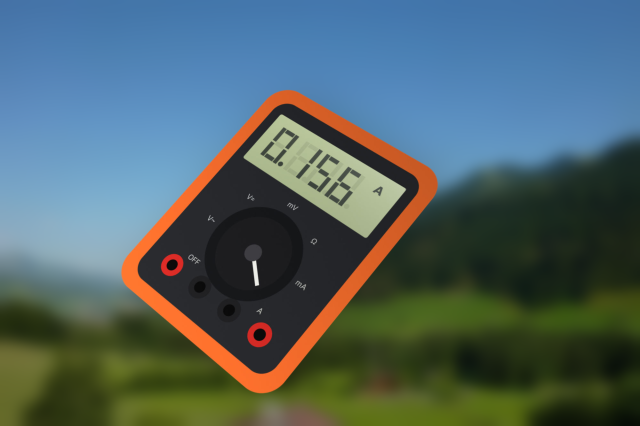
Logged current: 0.156 A
